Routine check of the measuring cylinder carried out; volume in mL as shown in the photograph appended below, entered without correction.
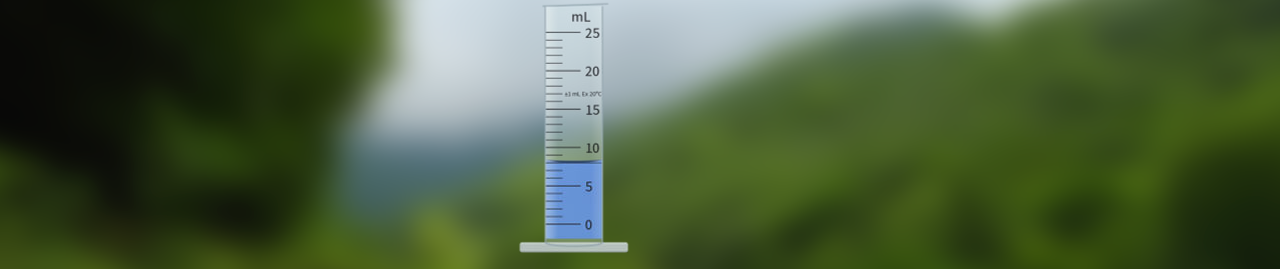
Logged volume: 8 mL
